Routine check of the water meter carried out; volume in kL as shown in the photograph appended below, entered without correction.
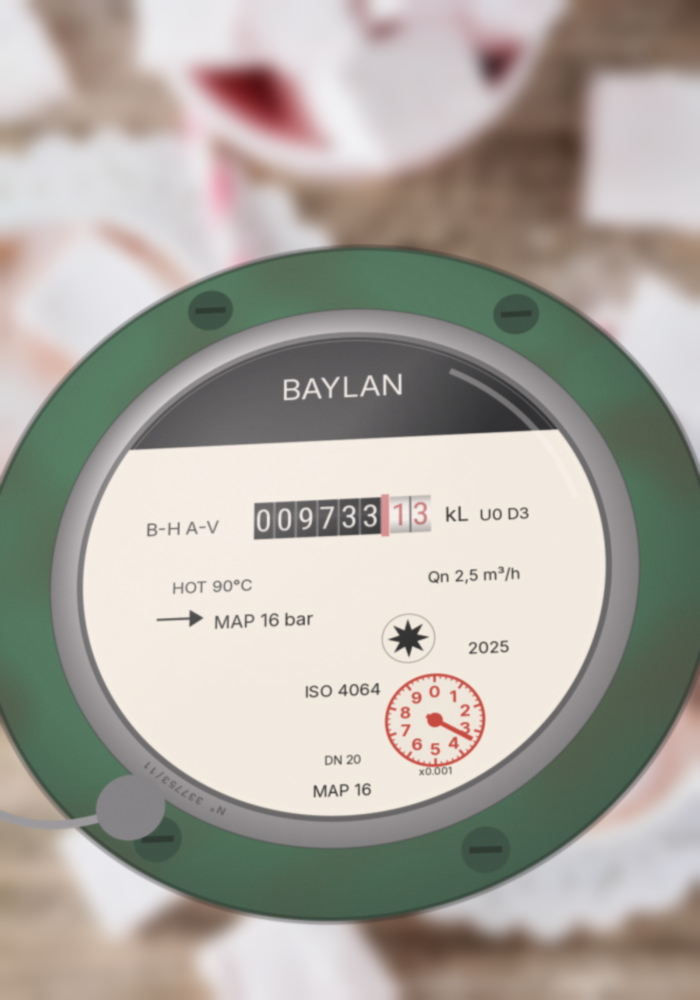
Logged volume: 9733.133 kL
